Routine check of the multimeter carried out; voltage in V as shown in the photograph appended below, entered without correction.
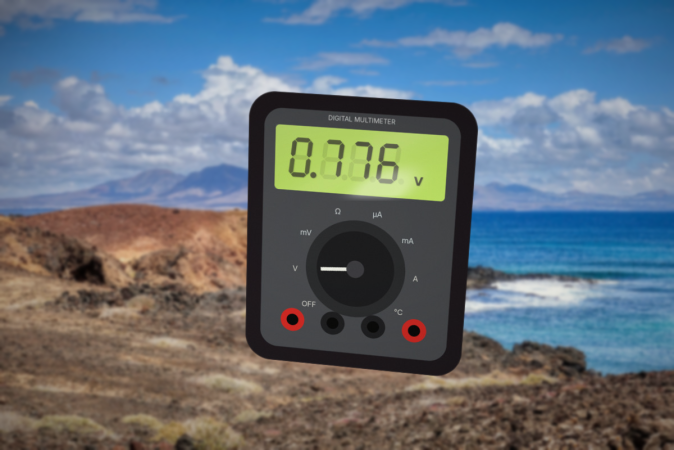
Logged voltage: 0.776 V
